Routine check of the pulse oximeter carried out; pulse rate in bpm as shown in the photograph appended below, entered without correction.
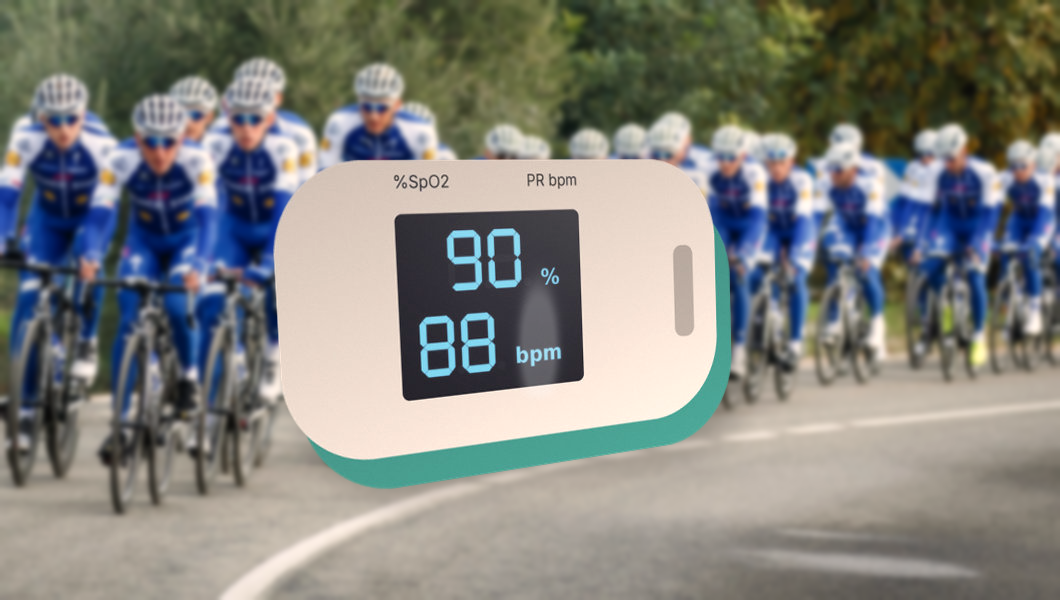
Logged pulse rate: 88 bpm
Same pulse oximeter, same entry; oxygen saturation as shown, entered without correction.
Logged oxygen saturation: 90 %
